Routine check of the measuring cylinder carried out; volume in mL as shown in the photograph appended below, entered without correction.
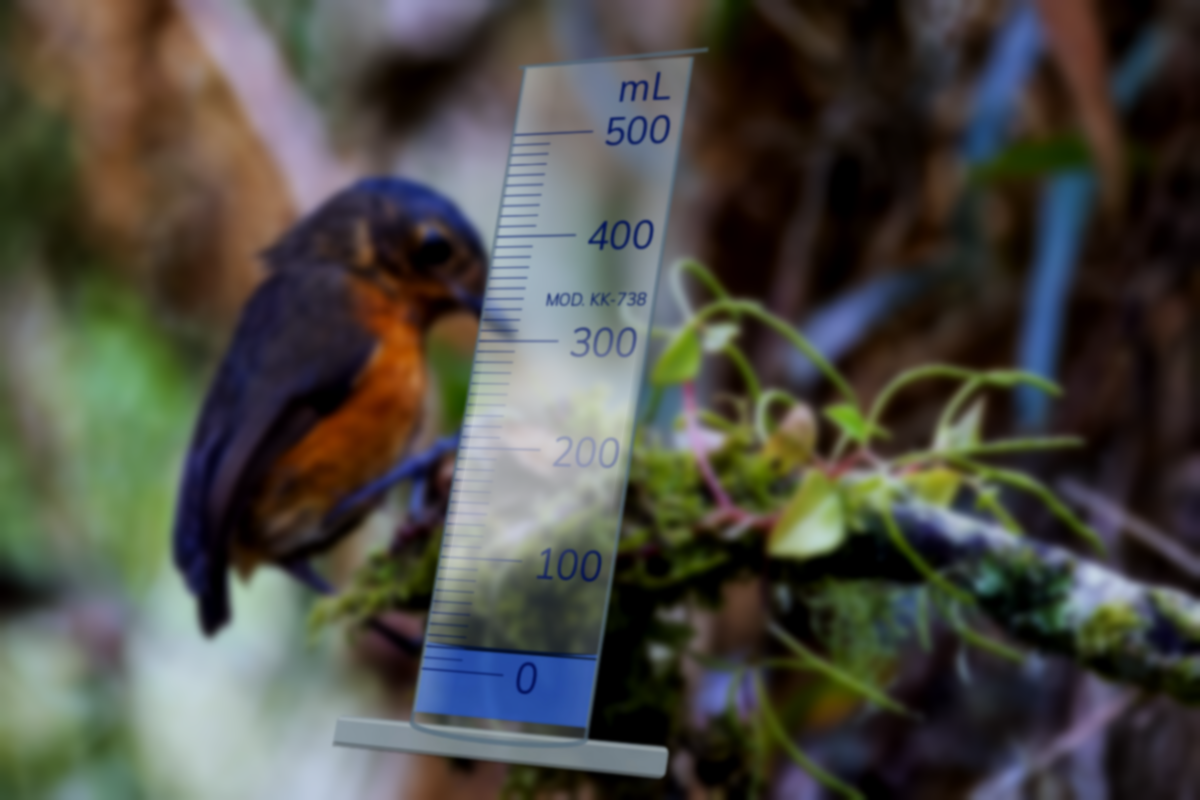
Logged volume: 20 mL
